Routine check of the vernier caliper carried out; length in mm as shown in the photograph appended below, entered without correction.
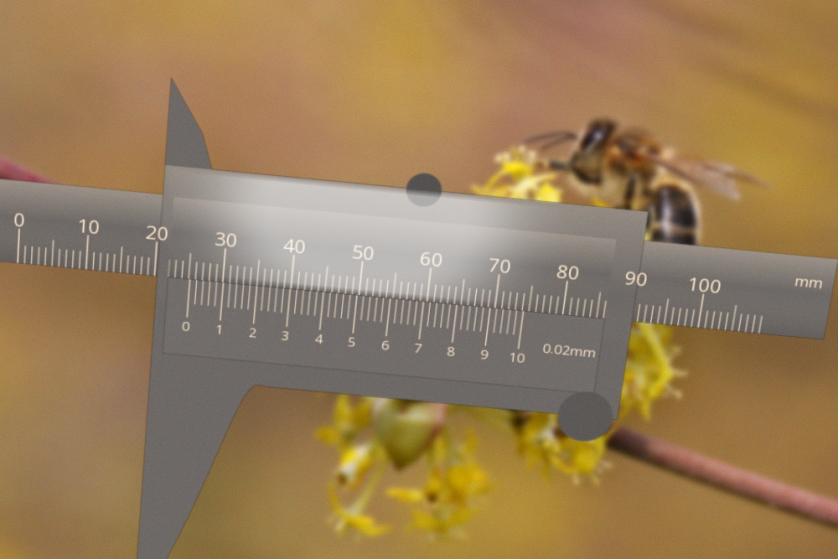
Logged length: 25.2 mm
